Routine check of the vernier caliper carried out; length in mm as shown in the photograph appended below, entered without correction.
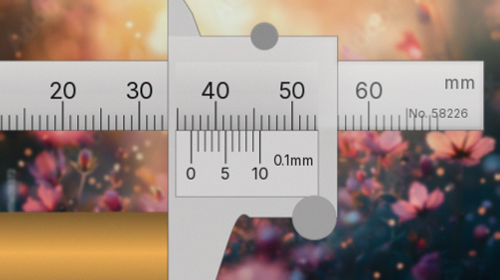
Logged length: 36.8 mm
